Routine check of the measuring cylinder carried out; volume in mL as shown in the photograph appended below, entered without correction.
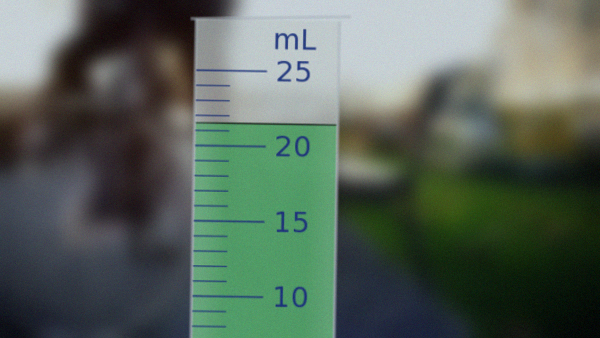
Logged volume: 21.5 mL
